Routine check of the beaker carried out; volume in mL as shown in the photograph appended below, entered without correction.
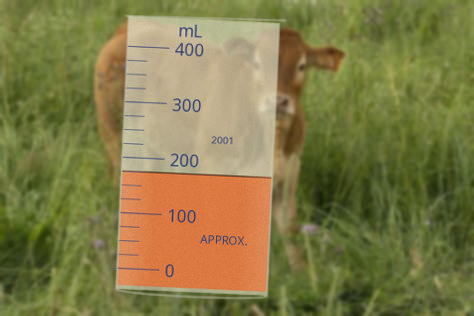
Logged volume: 175 mL
